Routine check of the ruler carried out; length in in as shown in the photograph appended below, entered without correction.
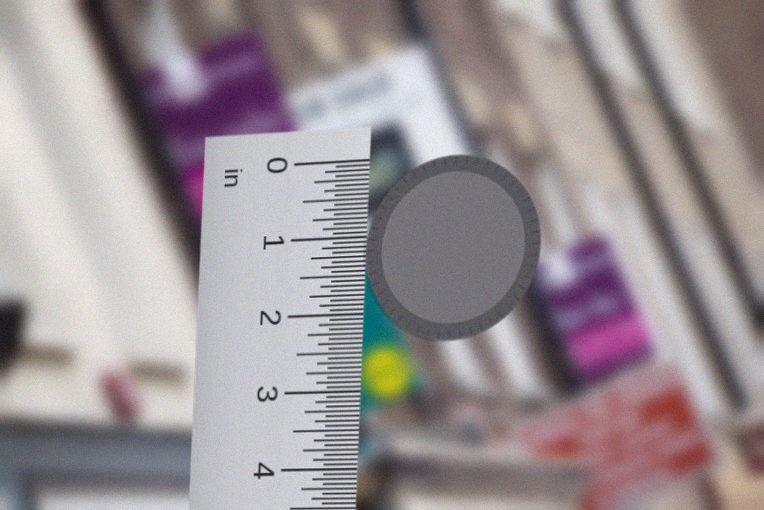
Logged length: 2.375 in
